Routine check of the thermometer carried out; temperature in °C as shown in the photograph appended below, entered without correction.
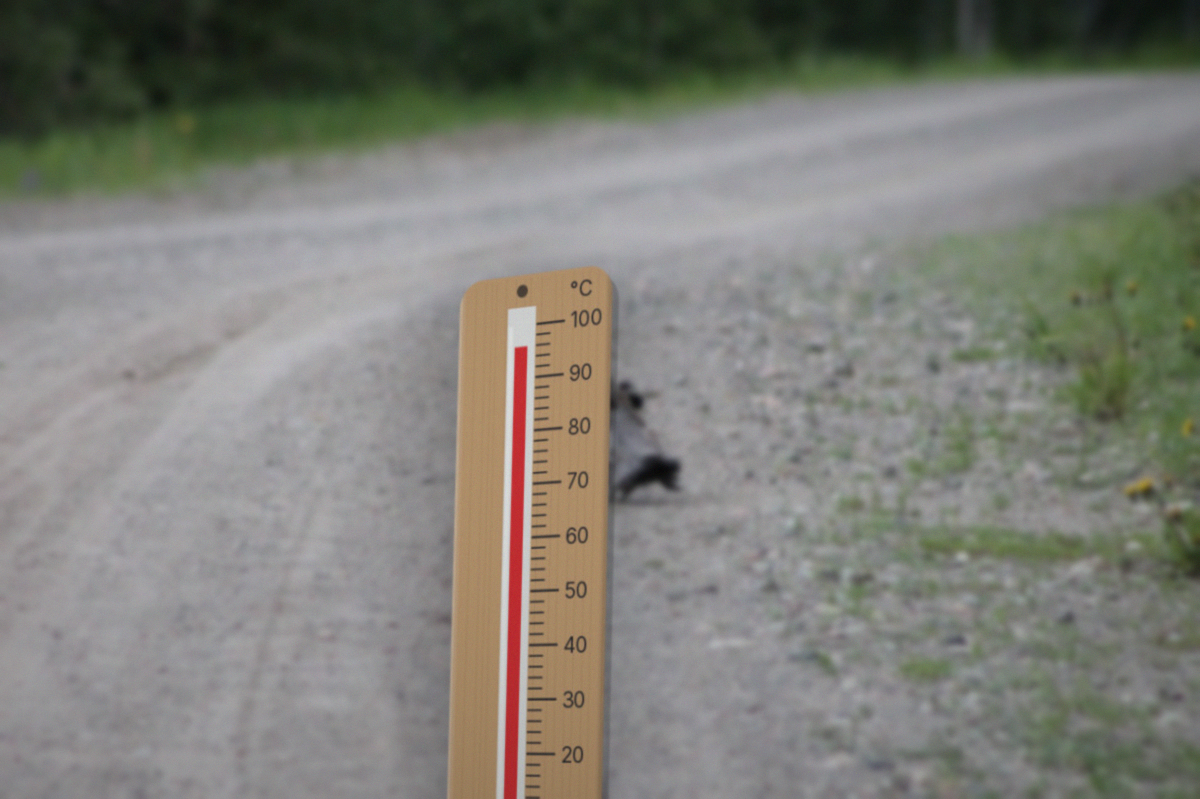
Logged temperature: 96 °C
